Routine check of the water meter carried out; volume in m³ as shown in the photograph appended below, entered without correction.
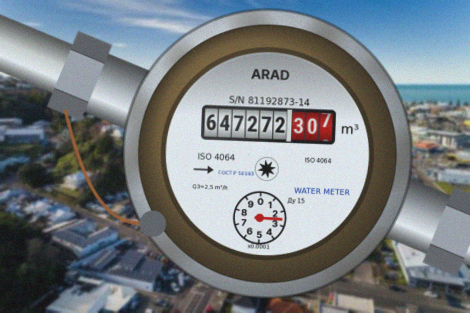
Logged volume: 647272.3072 m³
